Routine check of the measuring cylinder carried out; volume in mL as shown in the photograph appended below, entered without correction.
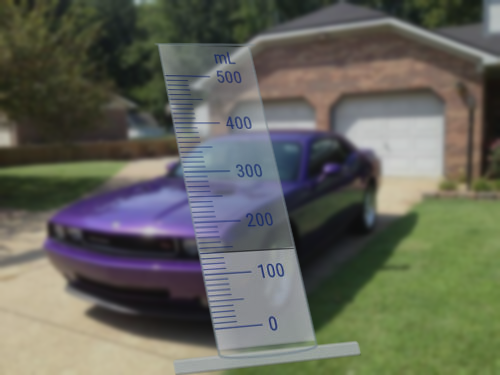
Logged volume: 140 mL
